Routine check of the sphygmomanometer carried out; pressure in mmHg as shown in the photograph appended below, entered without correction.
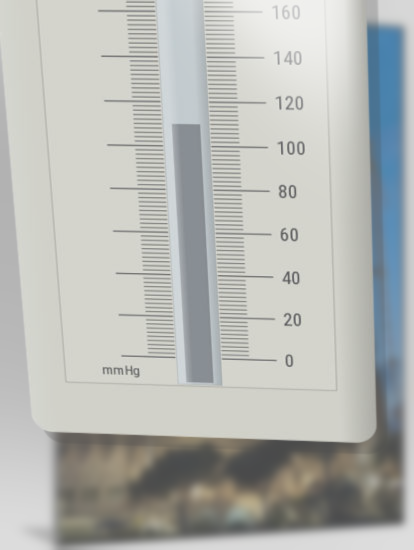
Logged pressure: 110 mmHg
